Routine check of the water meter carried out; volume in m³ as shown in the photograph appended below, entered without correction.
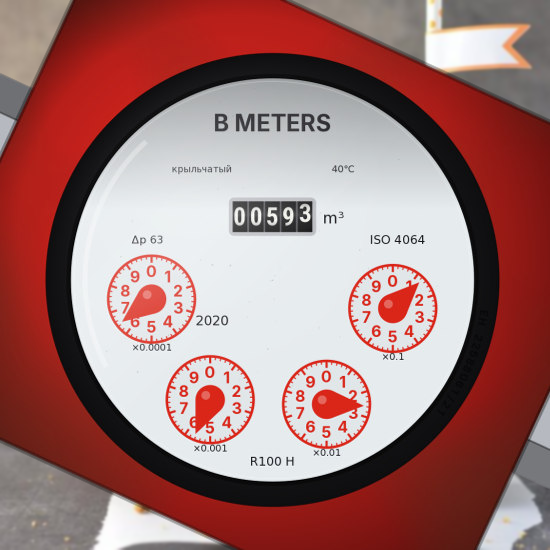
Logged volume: 593.1256 m³
